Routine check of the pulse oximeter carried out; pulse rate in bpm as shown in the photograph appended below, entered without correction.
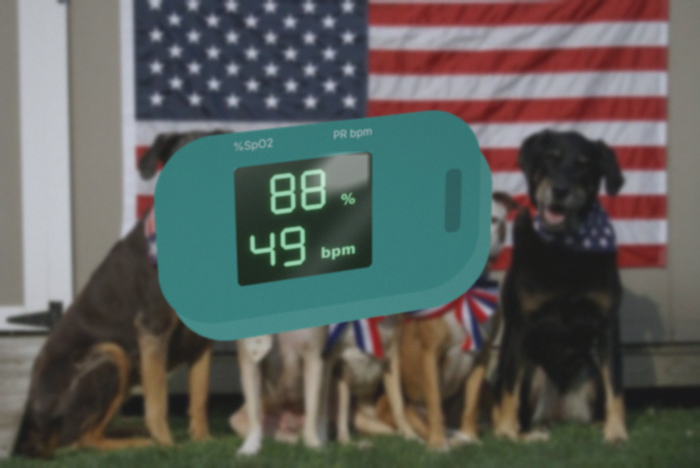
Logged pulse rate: 49 bpm
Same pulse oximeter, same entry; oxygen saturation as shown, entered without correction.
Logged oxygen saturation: 88 %
